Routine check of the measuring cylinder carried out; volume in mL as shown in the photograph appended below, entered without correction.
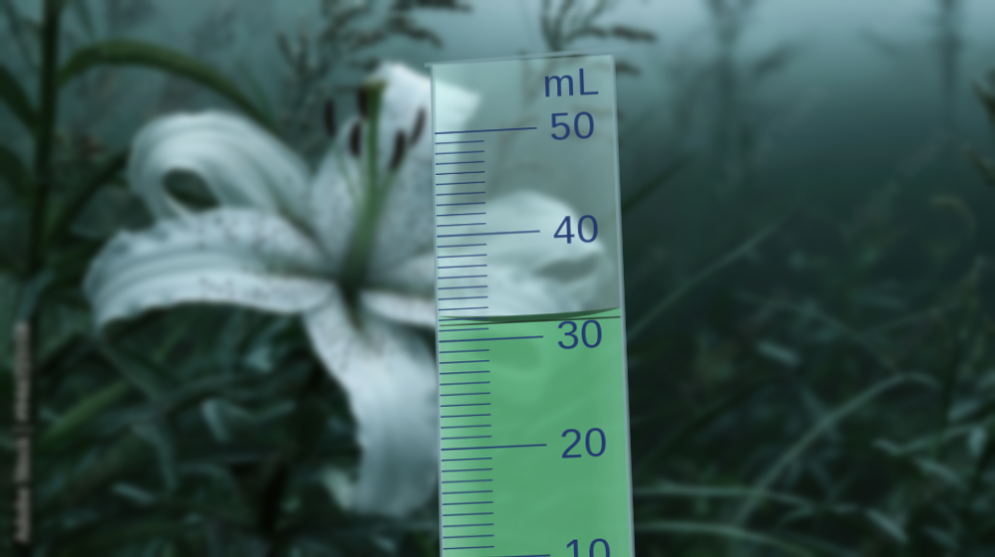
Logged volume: 31.5 mL
